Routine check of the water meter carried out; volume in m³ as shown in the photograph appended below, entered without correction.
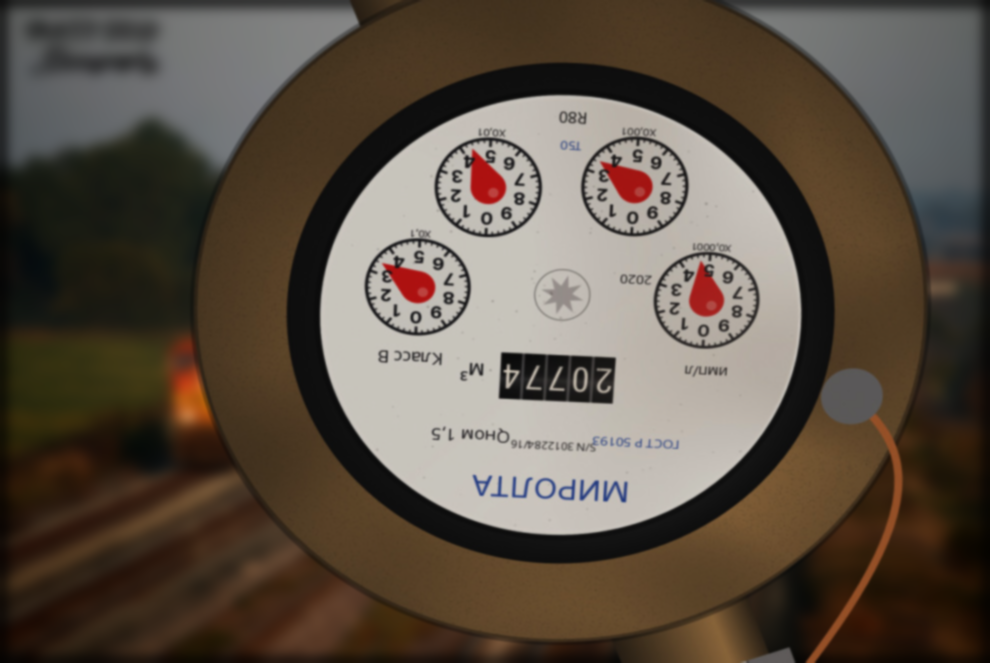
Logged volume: 20774.3434 m³
